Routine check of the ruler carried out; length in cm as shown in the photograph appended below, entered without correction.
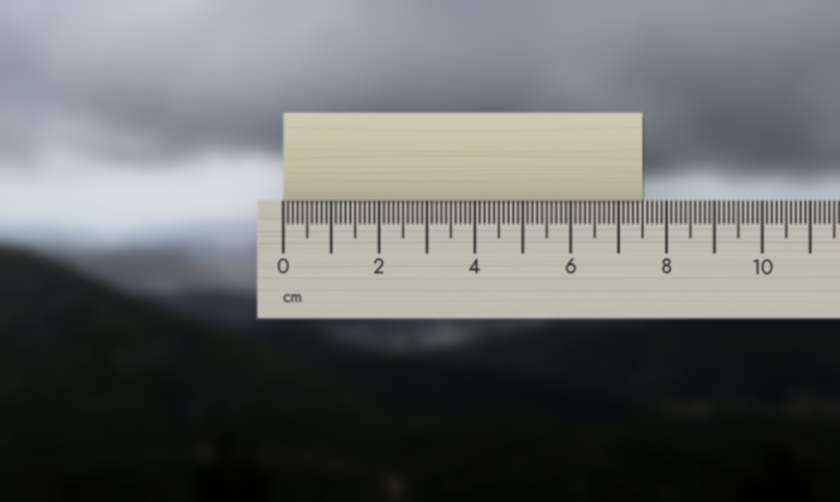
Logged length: 7.5 cm
